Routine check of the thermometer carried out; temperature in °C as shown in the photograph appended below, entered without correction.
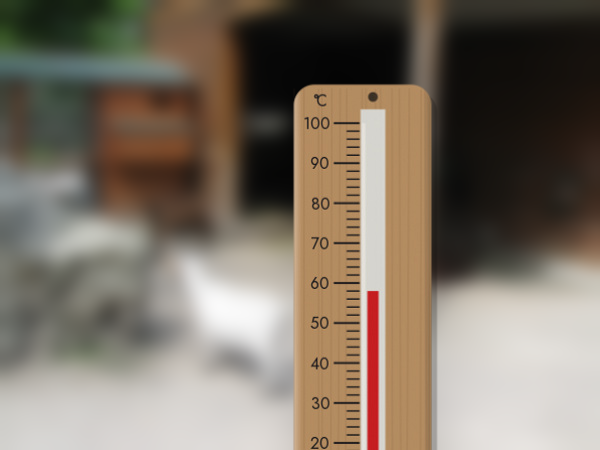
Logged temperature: 58 °C
